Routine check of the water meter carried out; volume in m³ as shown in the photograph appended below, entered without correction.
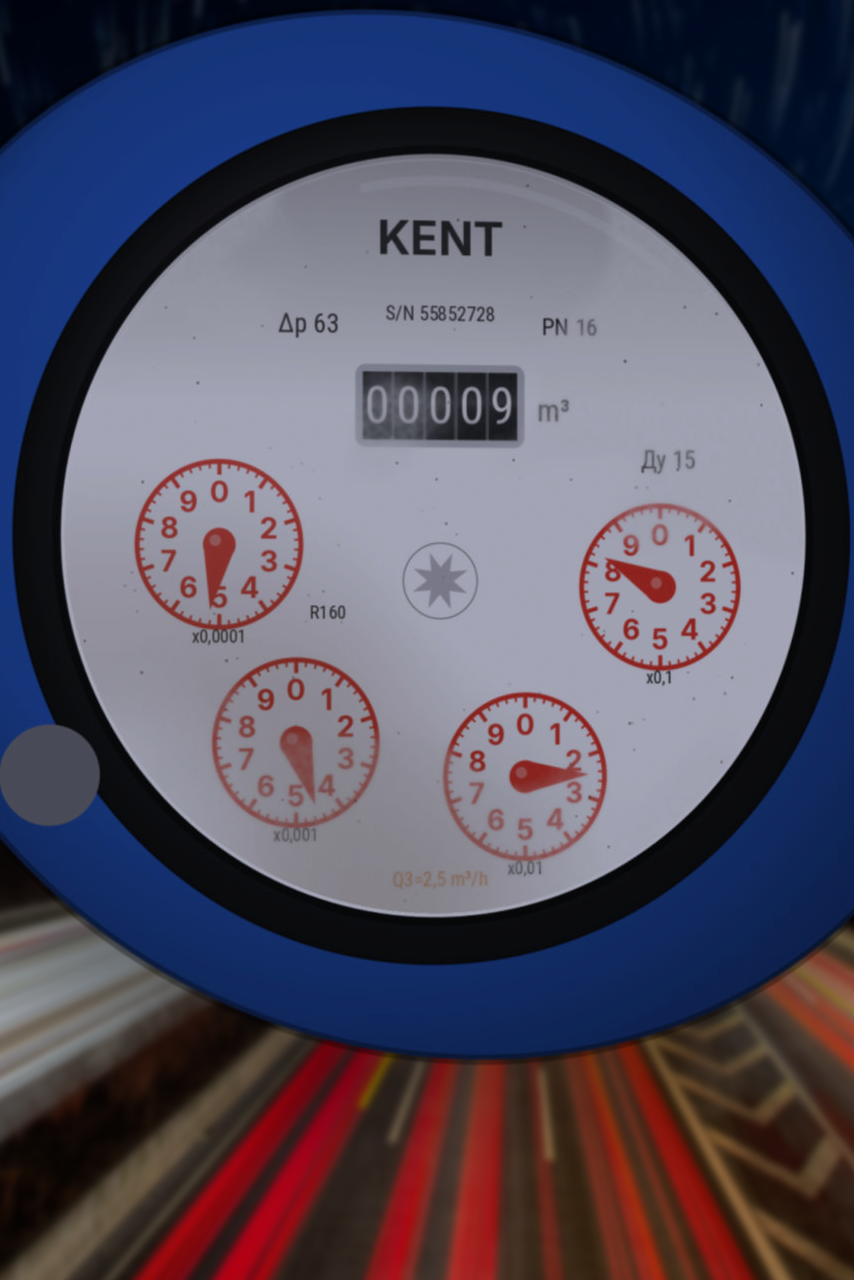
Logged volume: 9.8245 m³
